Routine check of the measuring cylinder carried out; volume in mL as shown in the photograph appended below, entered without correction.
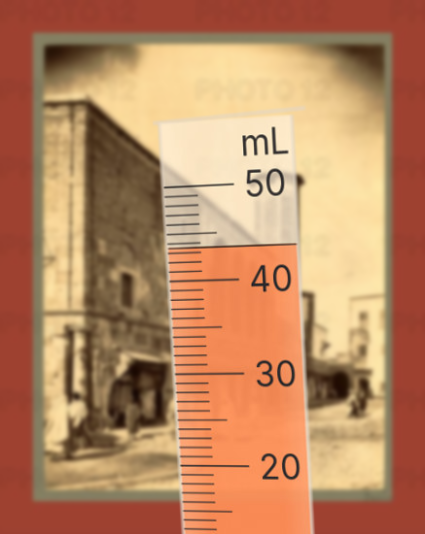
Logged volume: 43.5 mL
